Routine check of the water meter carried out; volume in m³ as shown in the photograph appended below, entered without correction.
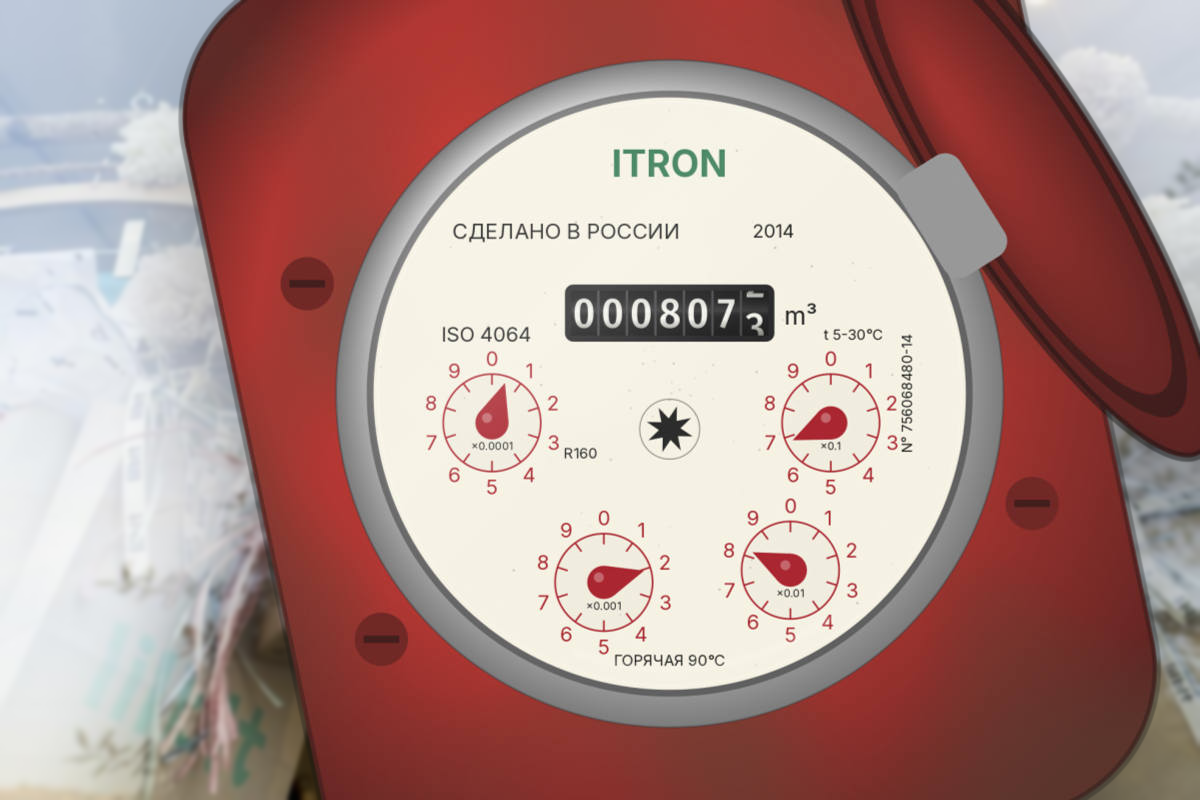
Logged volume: 8072.6820 m³
